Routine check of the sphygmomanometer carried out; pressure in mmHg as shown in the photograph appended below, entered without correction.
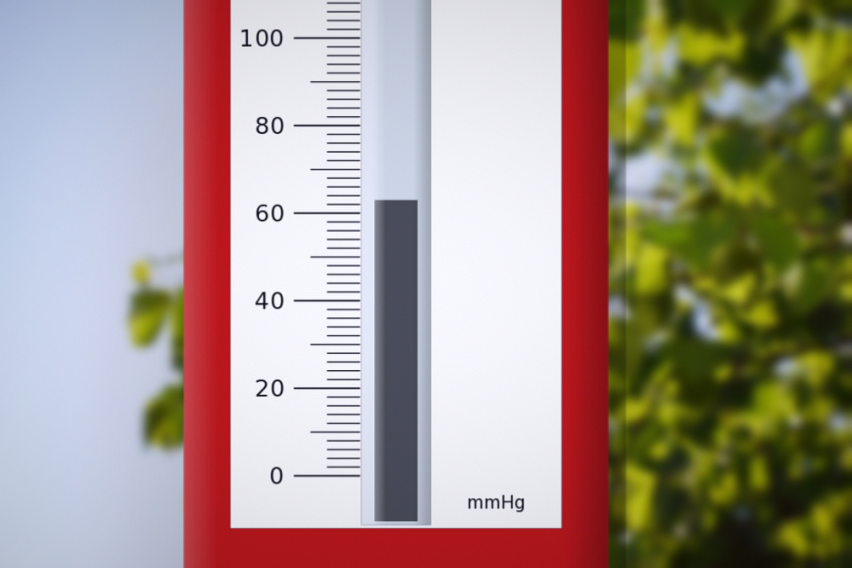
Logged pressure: 63 mmHg
